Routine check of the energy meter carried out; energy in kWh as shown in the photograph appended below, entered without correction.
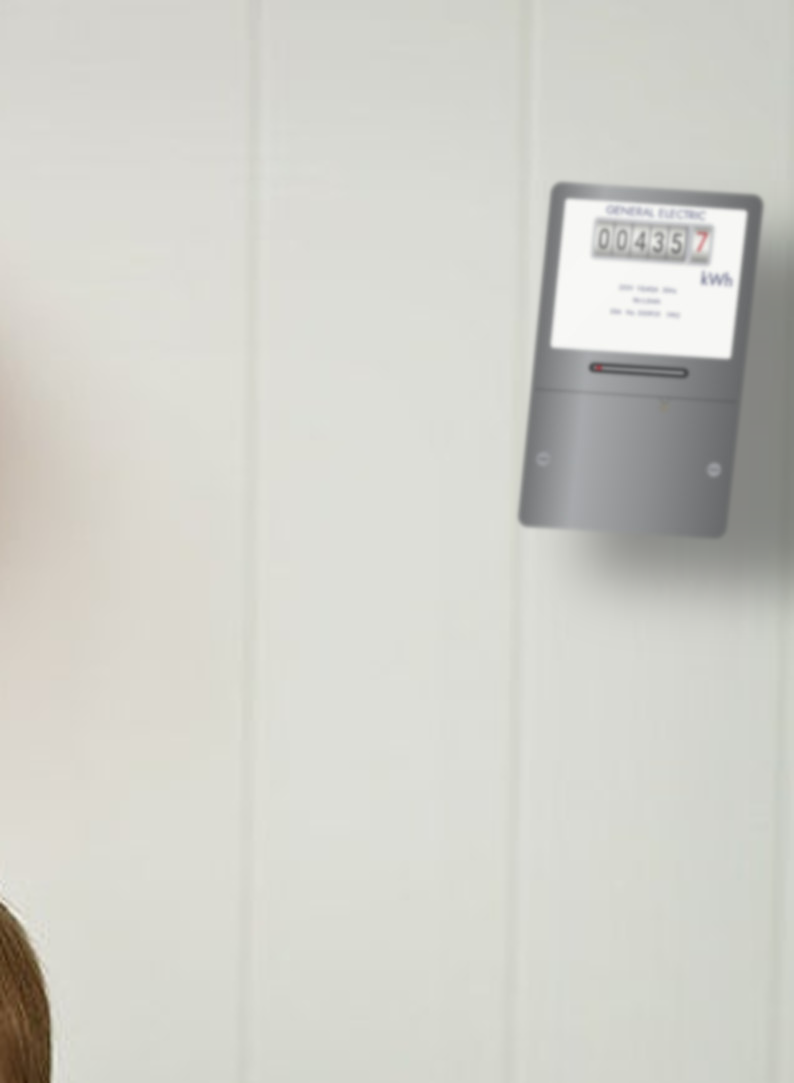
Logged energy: 435.7 kWh
